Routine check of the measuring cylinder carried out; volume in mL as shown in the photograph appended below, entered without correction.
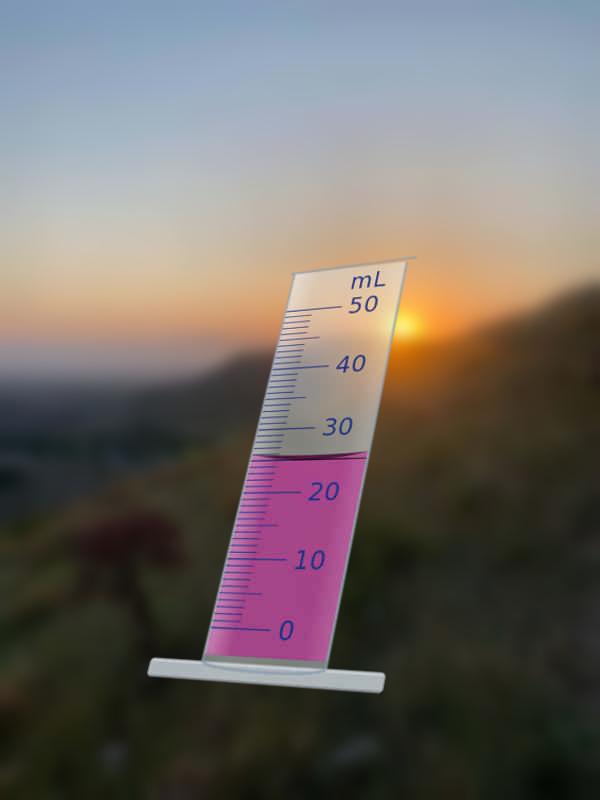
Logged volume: 25 mL
